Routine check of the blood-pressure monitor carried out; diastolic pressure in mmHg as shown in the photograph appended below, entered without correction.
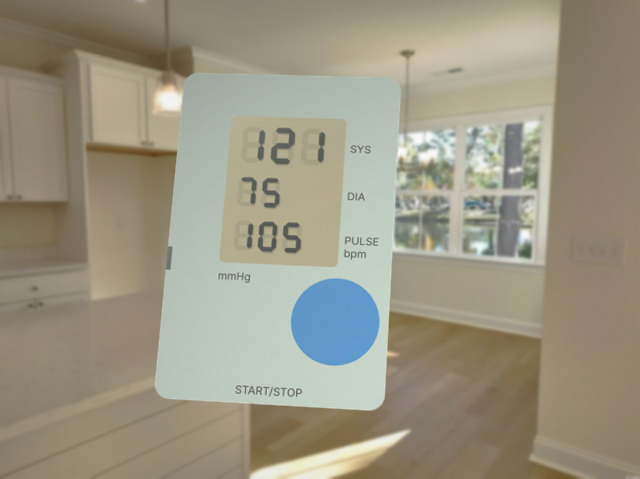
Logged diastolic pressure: 75 mmHg
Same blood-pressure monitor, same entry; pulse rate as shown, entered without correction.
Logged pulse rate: 105 bpm
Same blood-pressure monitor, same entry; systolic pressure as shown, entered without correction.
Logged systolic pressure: 121 mmHg
